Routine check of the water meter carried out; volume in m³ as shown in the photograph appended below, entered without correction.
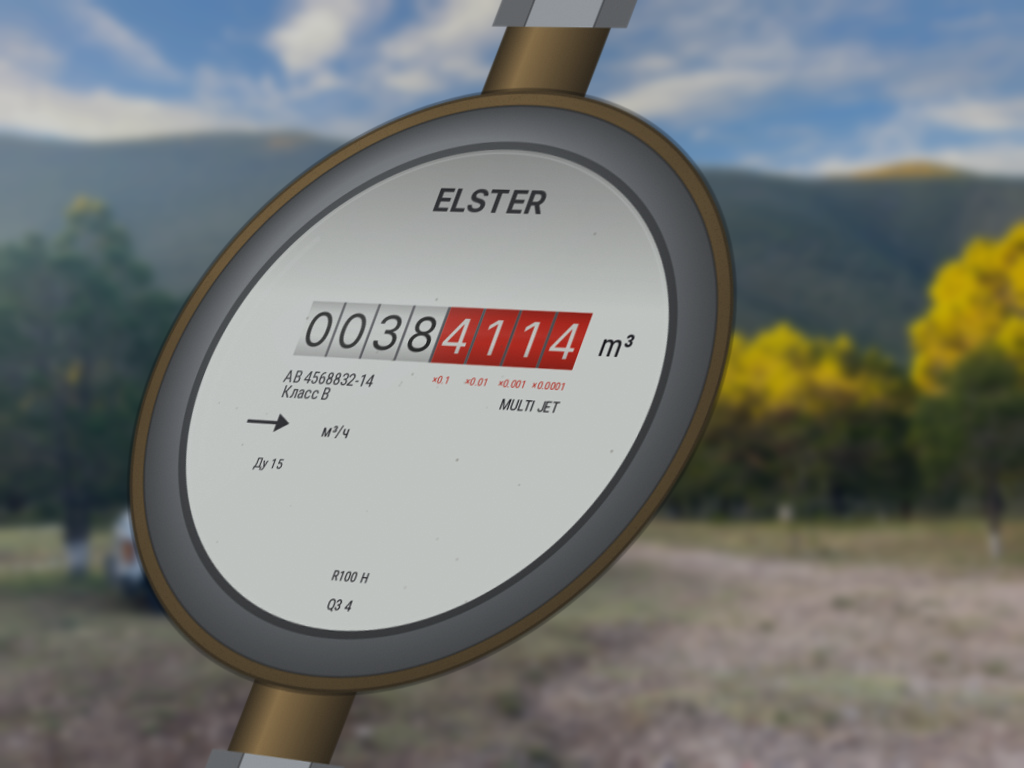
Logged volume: 38.4114 m³
